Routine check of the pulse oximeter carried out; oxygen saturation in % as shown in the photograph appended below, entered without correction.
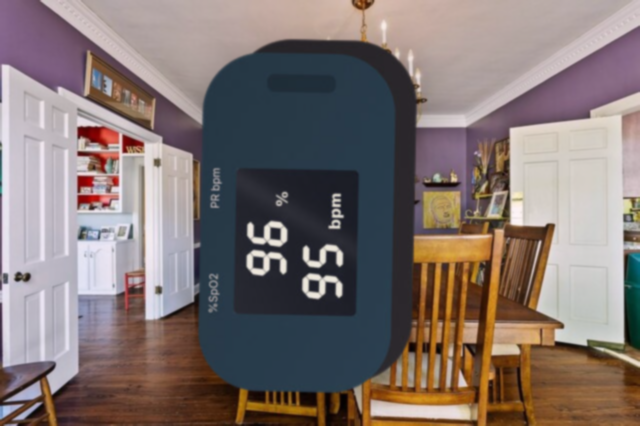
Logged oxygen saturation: 96 %
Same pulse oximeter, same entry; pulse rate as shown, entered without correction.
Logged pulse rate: 95 bpm
